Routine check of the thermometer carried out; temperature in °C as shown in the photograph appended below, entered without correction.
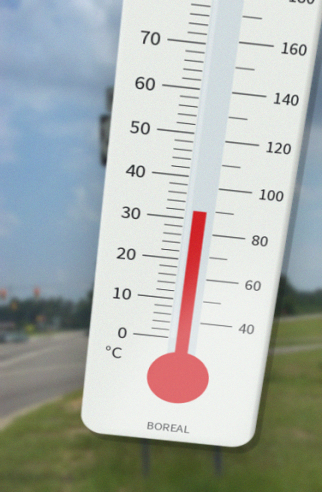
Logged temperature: 32 °C
